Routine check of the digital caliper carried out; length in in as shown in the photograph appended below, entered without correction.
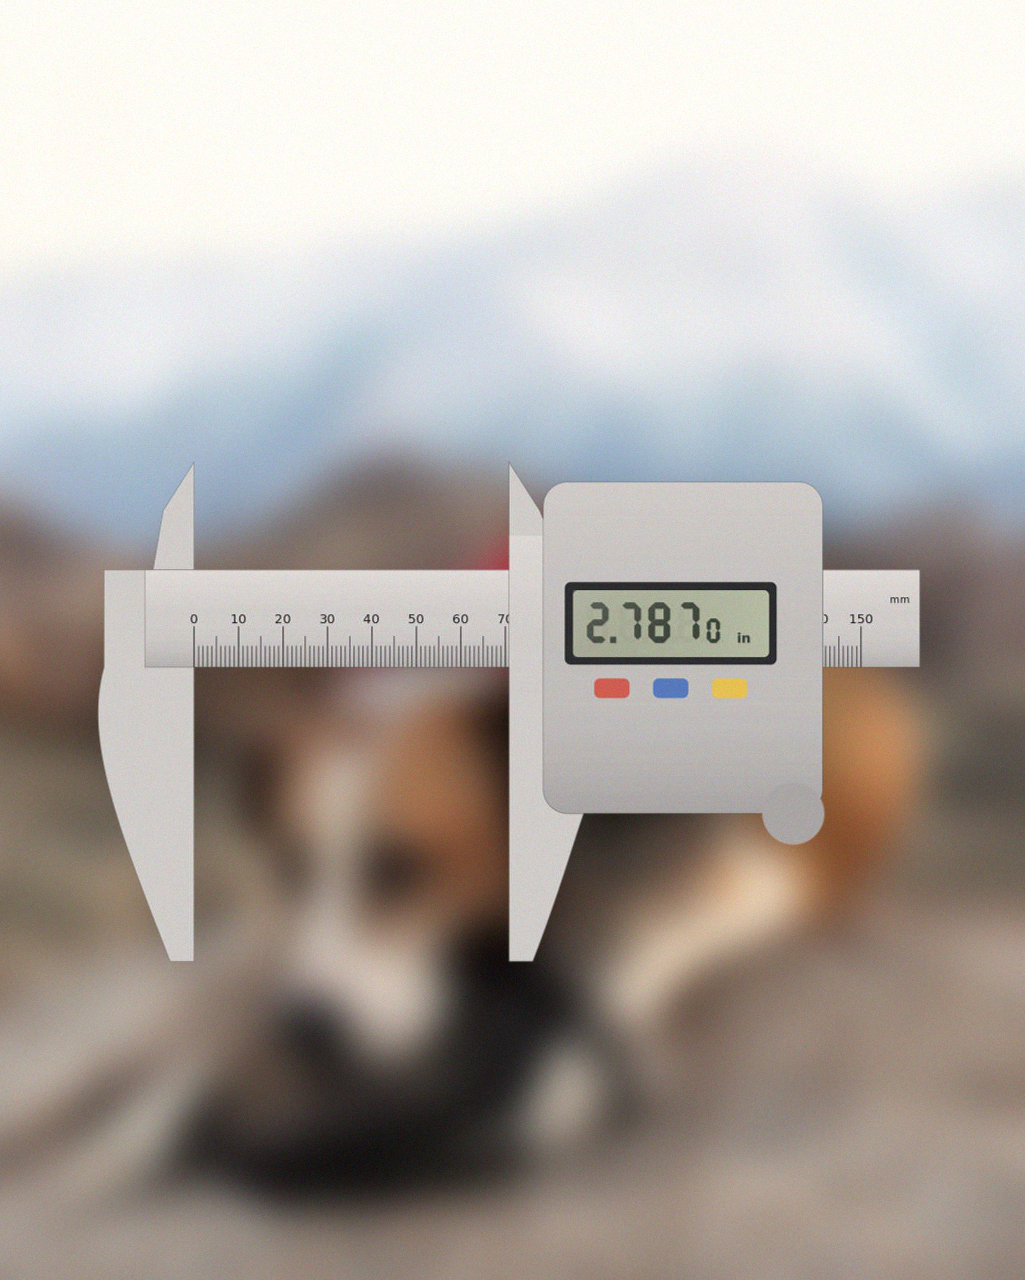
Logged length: 2.7870 in
